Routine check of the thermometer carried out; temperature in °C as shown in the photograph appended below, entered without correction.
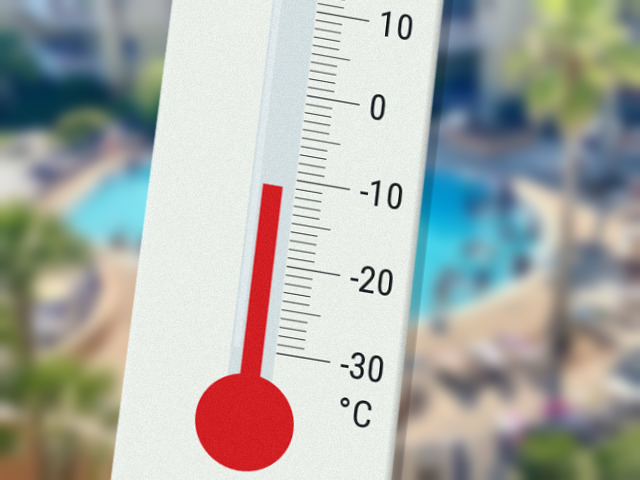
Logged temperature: -11 °C
